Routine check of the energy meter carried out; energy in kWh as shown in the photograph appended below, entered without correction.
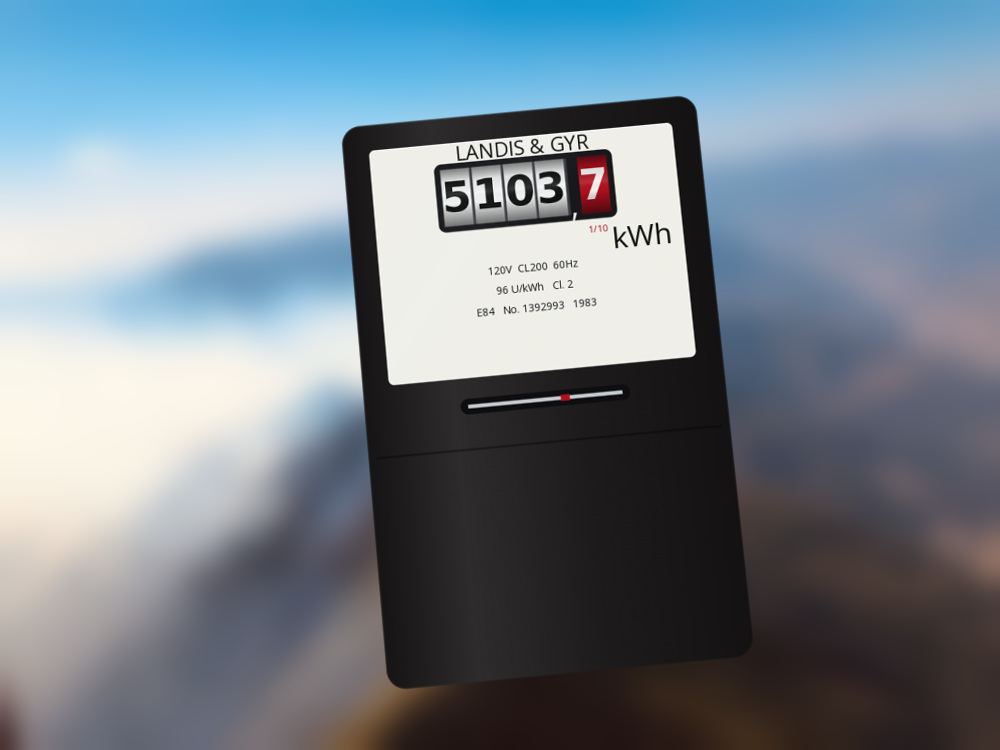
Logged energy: 5103.7 kWh
